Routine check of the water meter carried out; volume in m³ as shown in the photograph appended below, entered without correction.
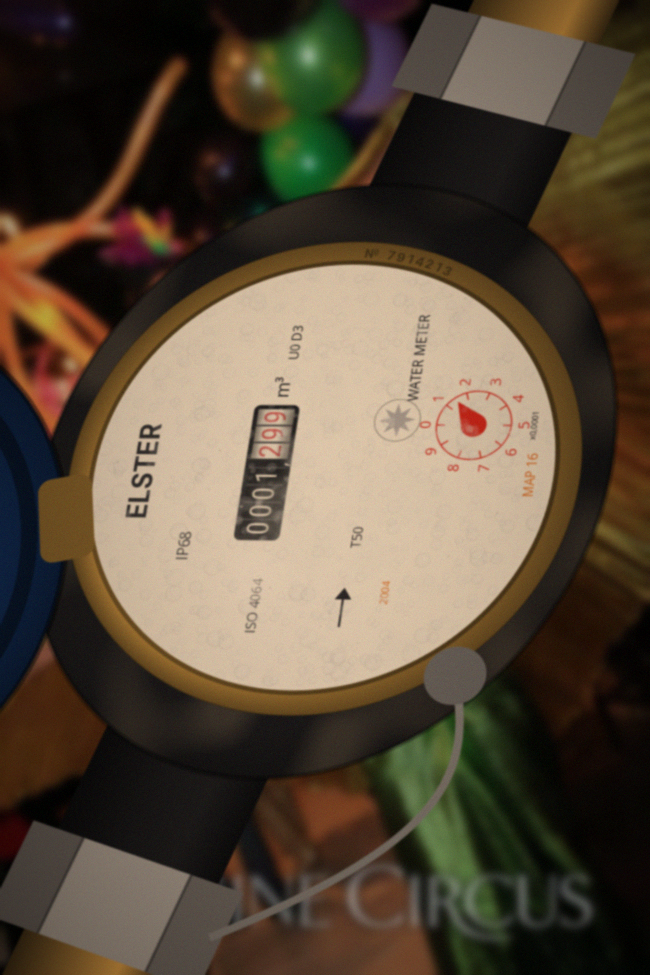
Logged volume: 1.2991 m³
